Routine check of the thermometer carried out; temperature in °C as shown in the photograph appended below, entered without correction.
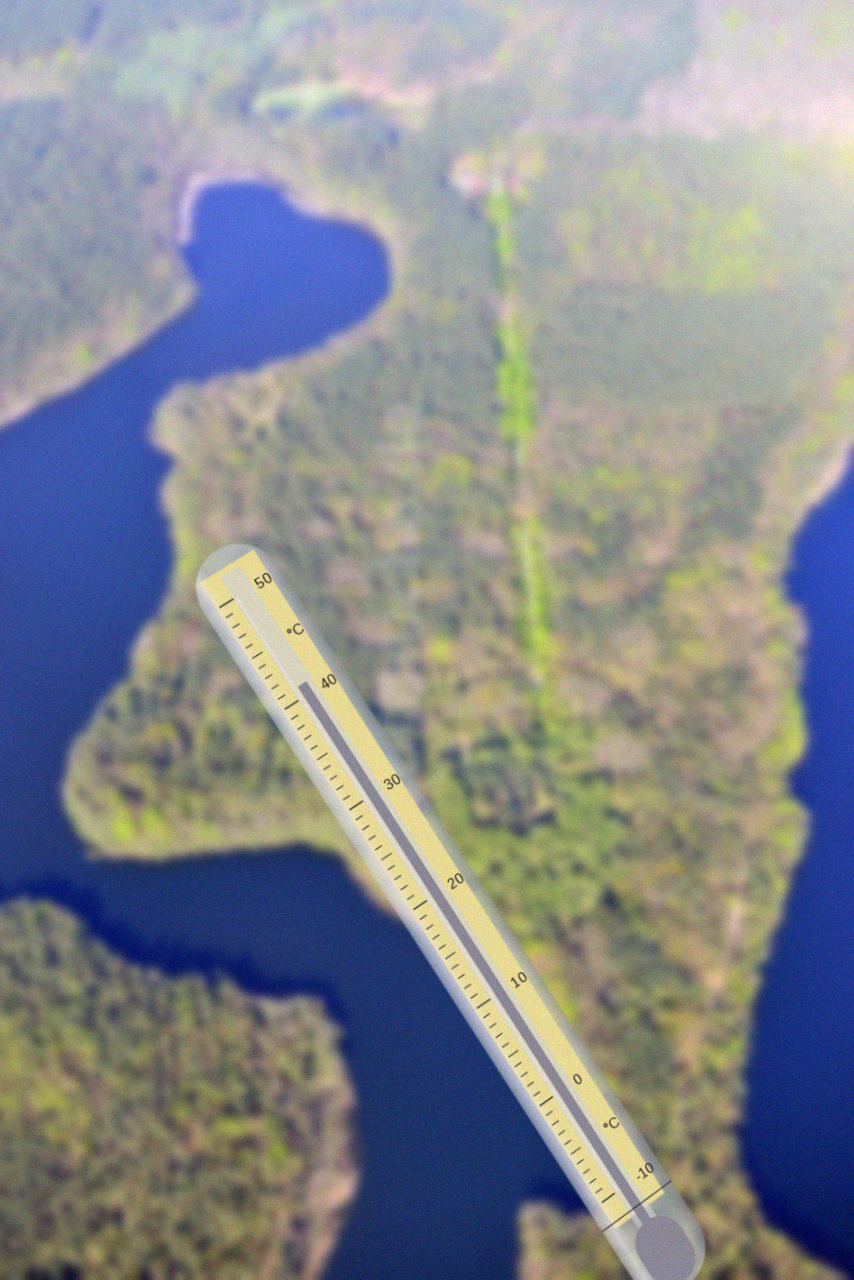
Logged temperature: 41 °C
